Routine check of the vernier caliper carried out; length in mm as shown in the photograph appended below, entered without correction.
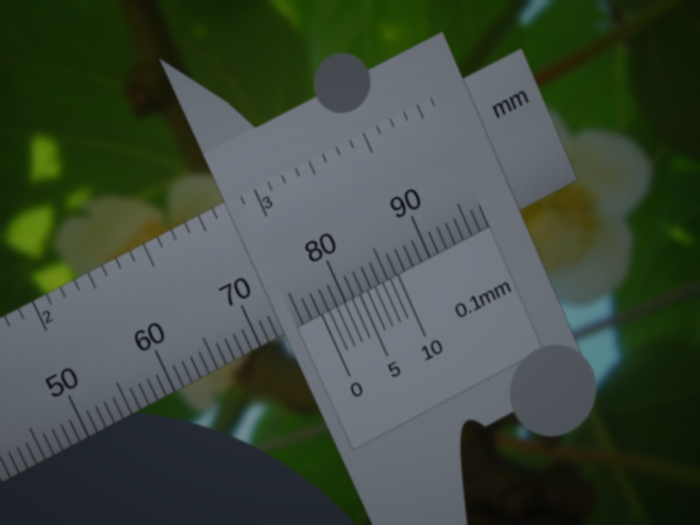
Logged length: 77.2 mm
